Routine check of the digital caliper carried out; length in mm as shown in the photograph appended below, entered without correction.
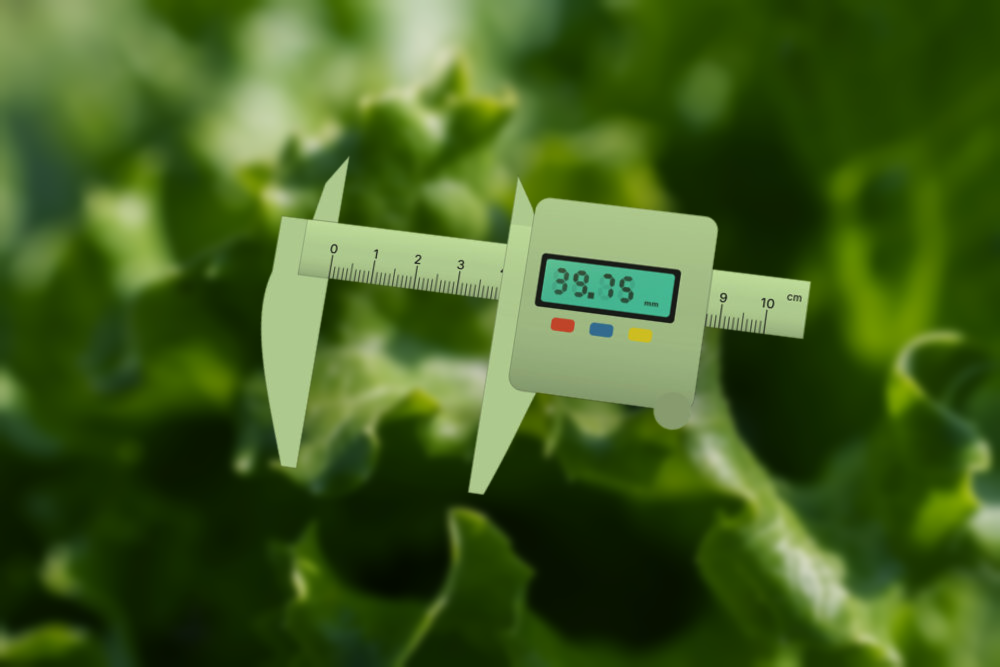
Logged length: 39.75 mm
